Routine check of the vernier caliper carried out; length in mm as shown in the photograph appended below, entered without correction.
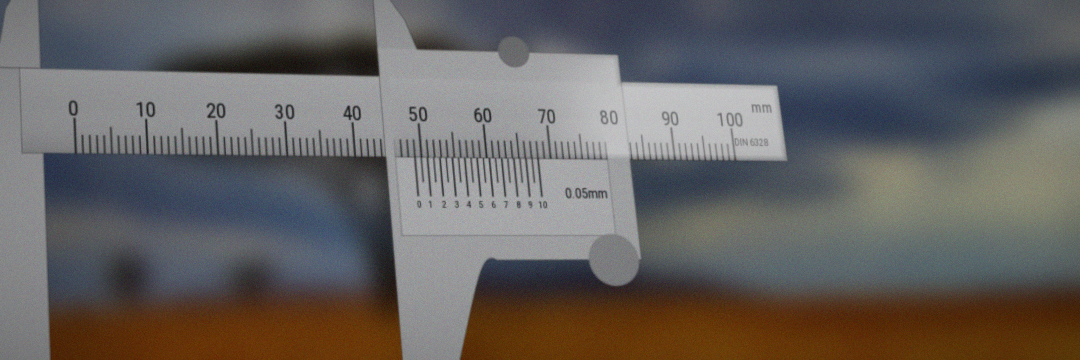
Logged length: 49.0 mm
